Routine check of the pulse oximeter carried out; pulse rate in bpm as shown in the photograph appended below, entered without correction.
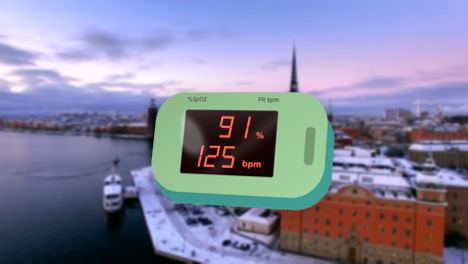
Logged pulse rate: 125 bpm
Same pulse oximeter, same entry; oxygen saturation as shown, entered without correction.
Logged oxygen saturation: 91 %
